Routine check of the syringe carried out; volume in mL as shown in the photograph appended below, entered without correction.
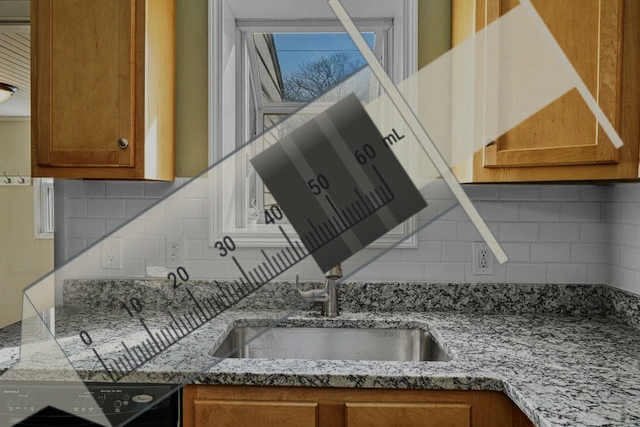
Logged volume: 42 mL
